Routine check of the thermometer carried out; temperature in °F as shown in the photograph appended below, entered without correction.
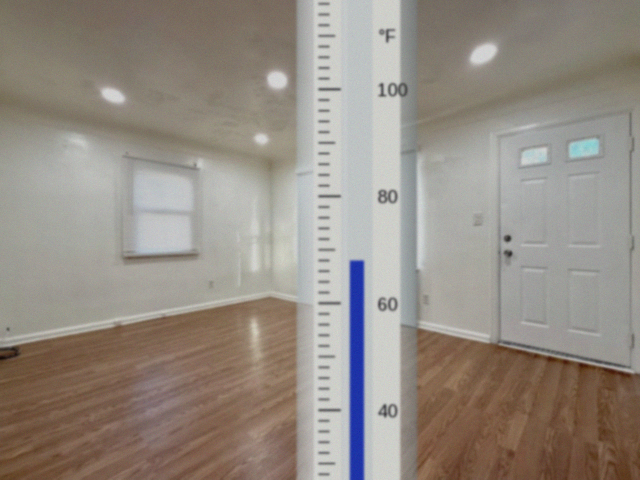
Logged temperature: 68 °F
